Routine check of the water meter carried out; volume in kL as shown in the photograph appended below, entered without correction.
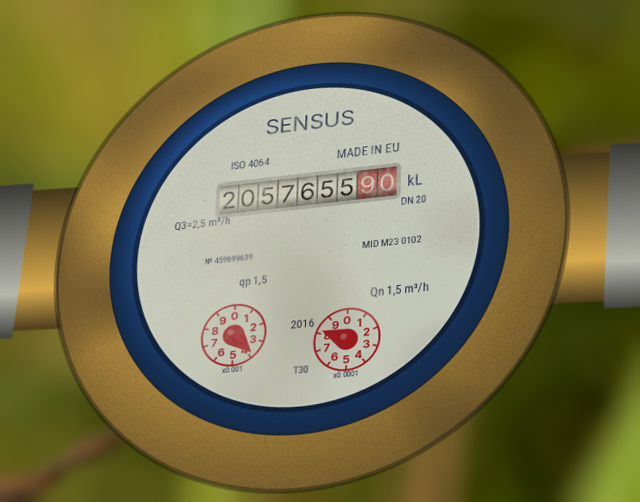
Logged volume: 2057655.9038 kL
